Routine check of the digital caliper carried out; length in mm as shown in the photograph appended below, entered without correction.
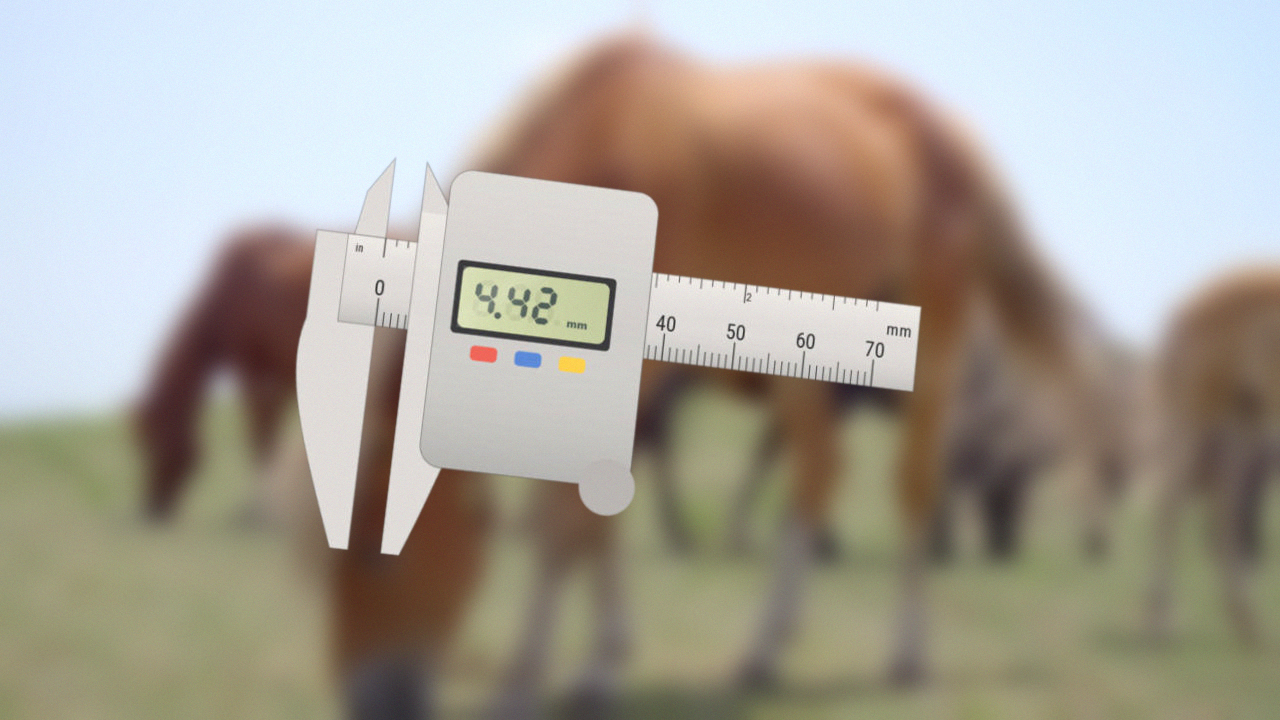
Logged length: 4.42 mm
